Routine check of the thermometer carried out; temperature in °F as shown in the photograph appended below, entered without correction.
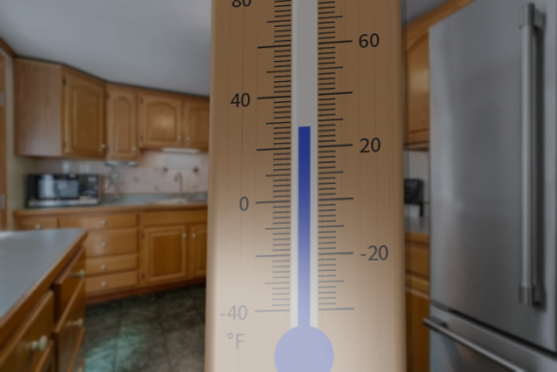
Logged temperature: 28 °F
